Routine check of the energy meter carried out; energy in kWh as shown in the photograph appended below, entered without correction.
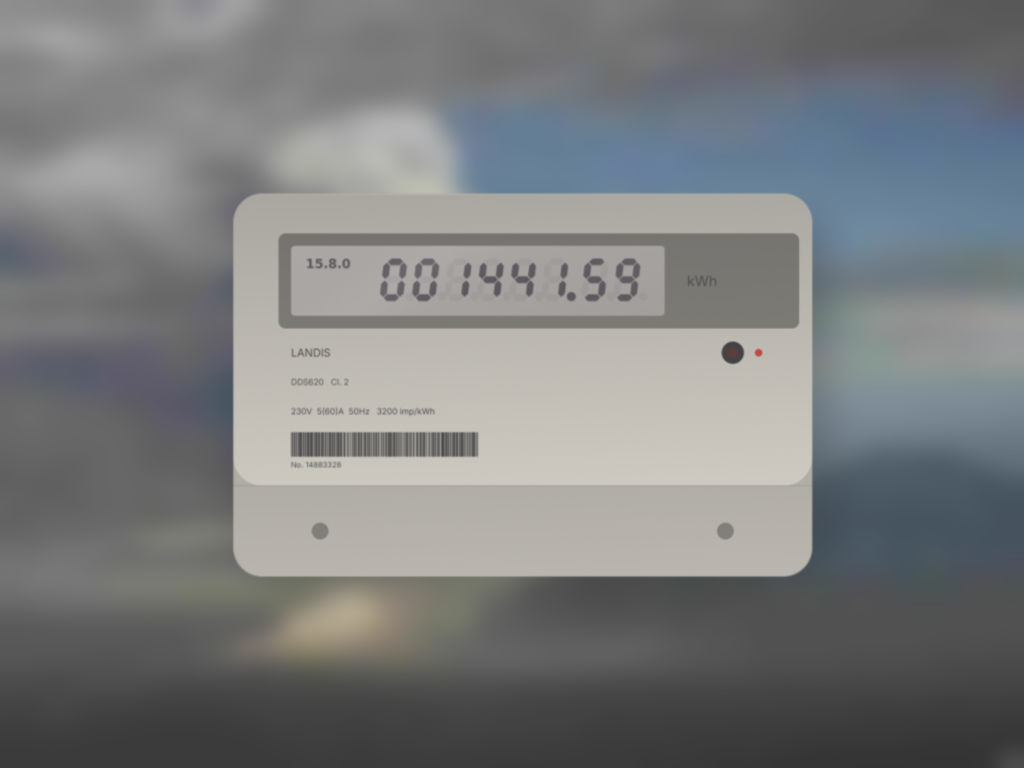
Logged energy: 1441.59 kWh
